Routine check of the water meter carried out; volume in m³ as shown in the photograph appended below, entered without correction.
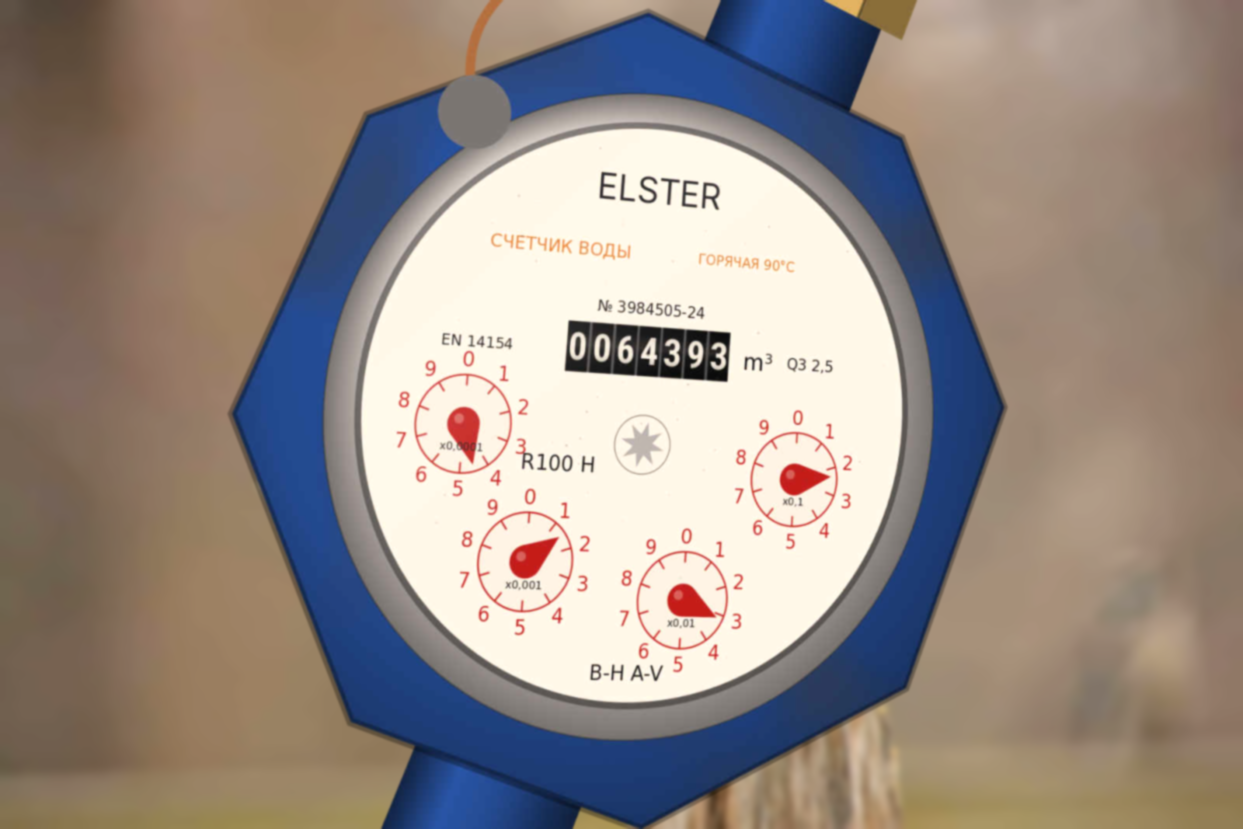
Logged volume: 64393.2314 m³
